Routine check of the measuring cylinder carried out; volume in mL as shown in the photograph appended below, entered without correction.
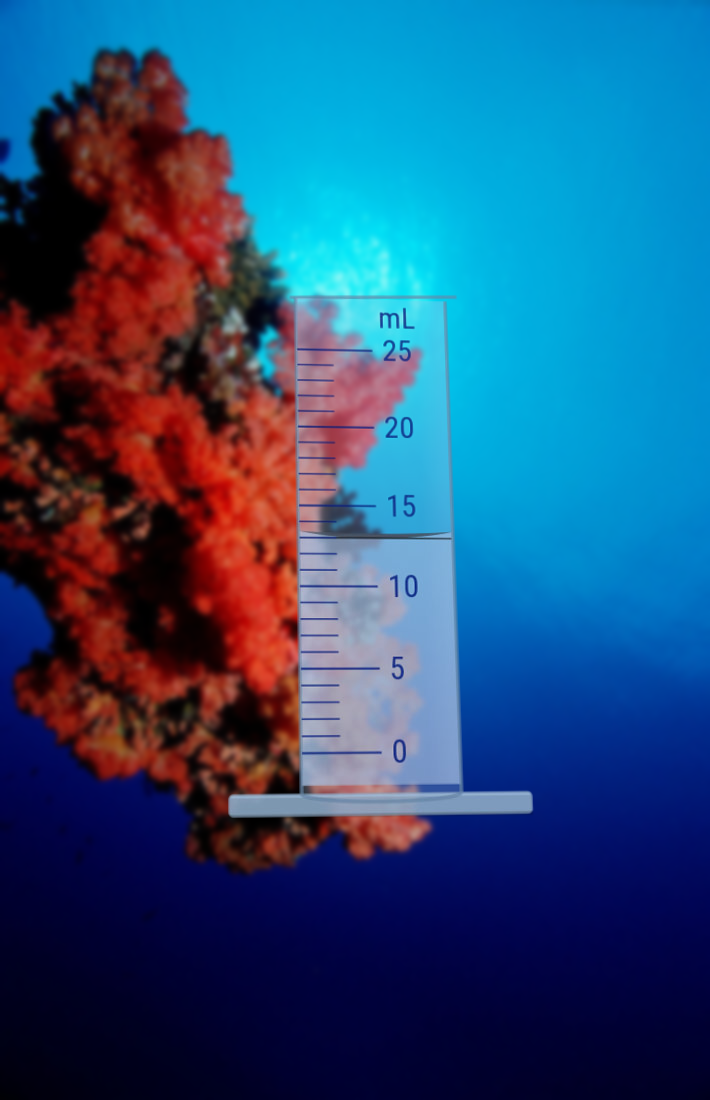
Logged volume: 13 mL
